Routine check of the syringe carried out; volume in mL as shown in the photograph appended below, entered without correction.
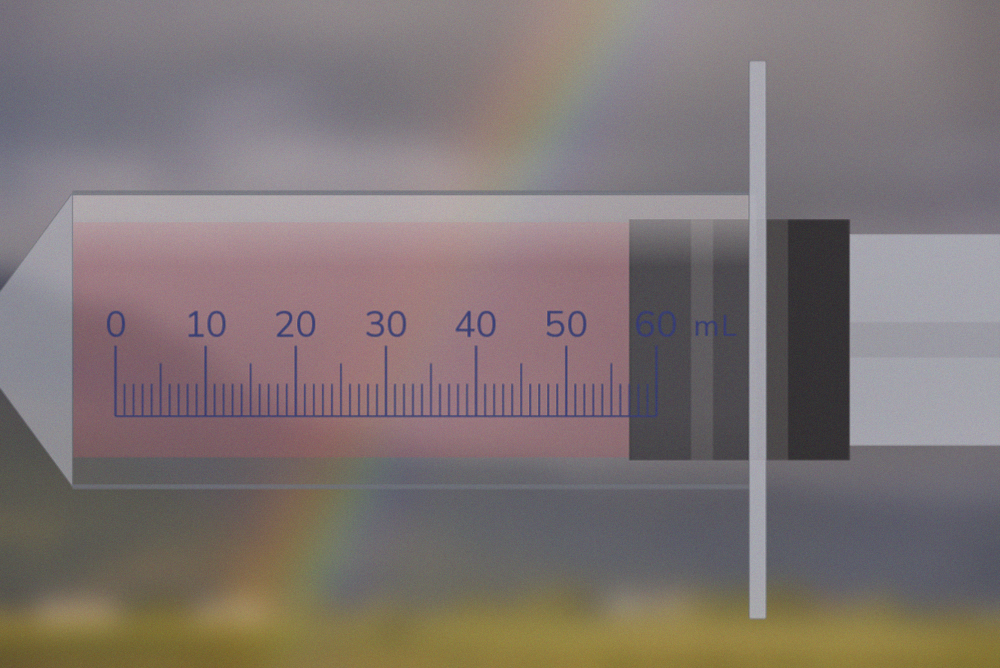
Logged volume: 57 mL
